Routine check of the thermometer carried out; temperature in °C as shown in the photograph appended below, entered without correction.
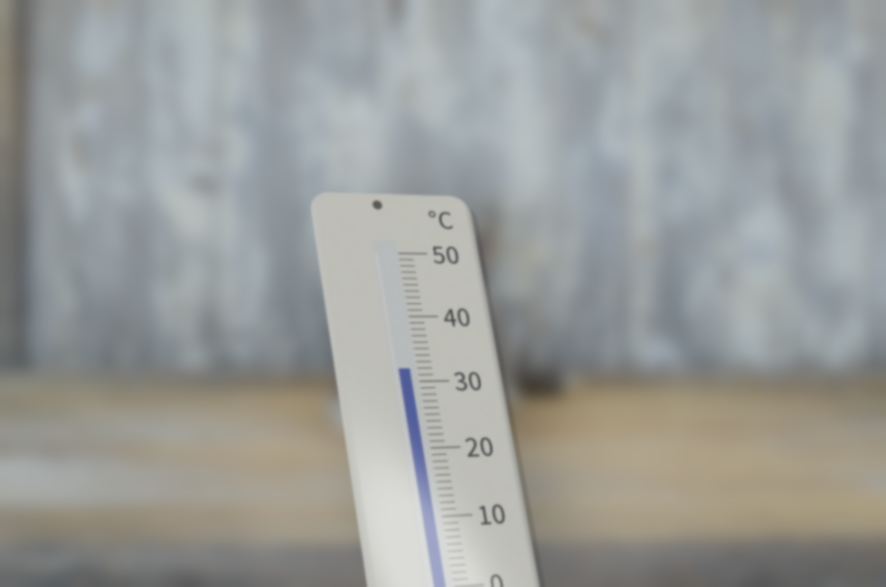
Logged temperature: 32 °C
